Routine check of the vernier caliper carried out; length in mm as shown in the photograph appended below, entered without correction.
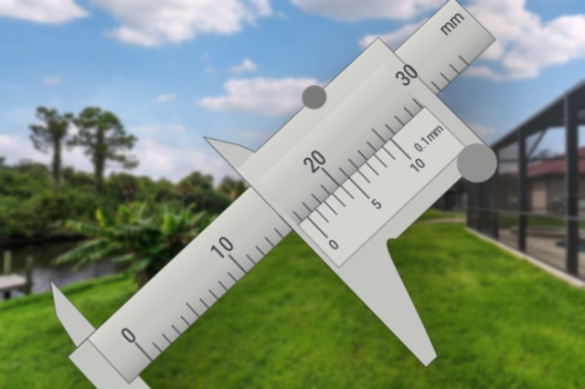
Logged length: 16.5 mm
